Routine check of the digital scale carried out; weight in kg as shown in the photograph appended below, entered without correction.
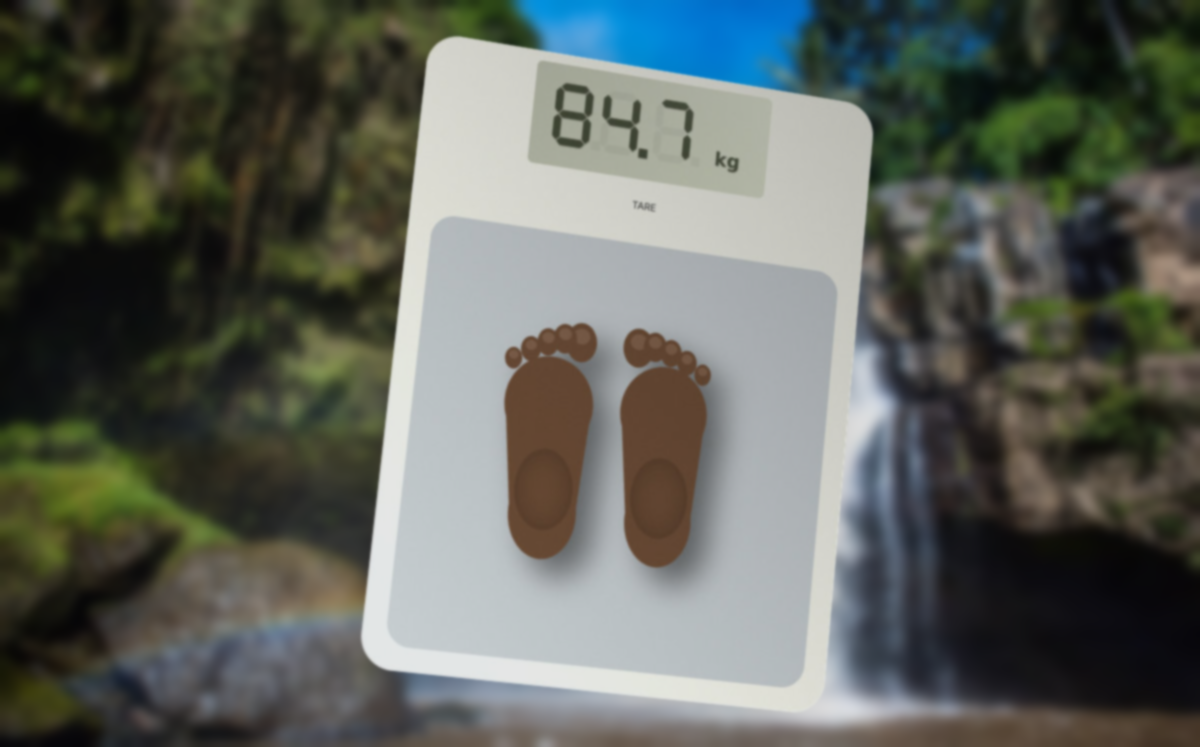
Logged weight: 84.7 kg
